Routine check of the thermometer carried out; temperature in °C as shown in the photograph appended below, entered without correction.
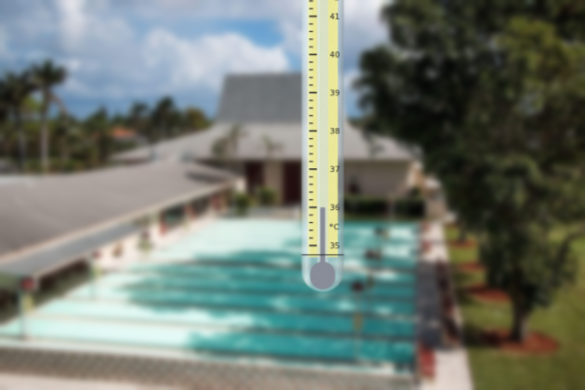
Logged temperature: 36 °C
